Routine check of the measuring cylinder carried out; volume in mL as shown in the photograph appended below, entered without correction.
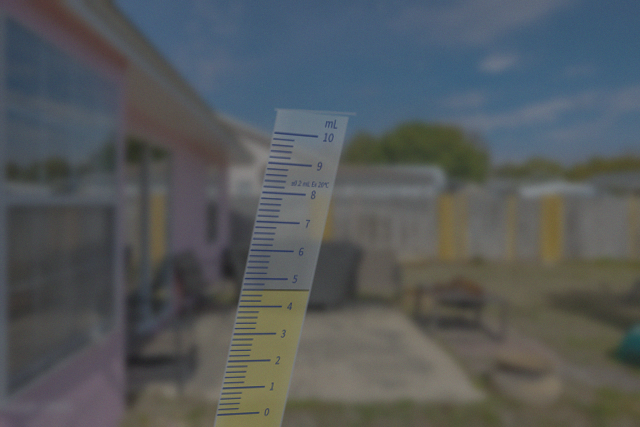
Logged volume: 4.6 mL
